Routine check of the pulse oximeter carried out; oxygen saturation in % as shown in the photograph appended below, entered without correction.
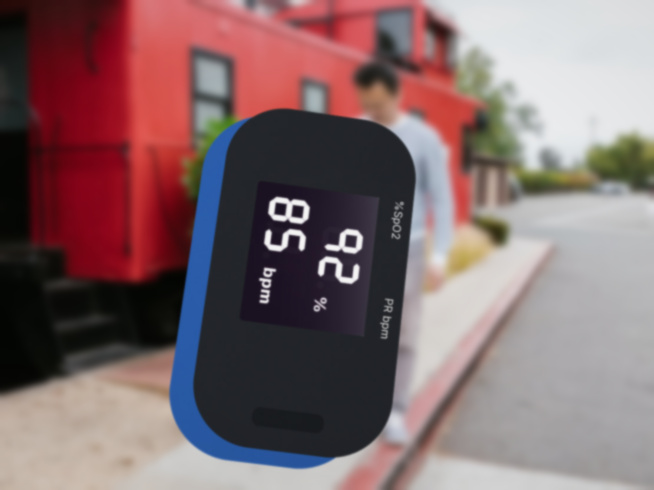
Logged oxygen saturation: 92 %
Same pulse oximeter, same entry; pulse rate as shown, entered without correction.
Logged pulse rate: 85 bpm
